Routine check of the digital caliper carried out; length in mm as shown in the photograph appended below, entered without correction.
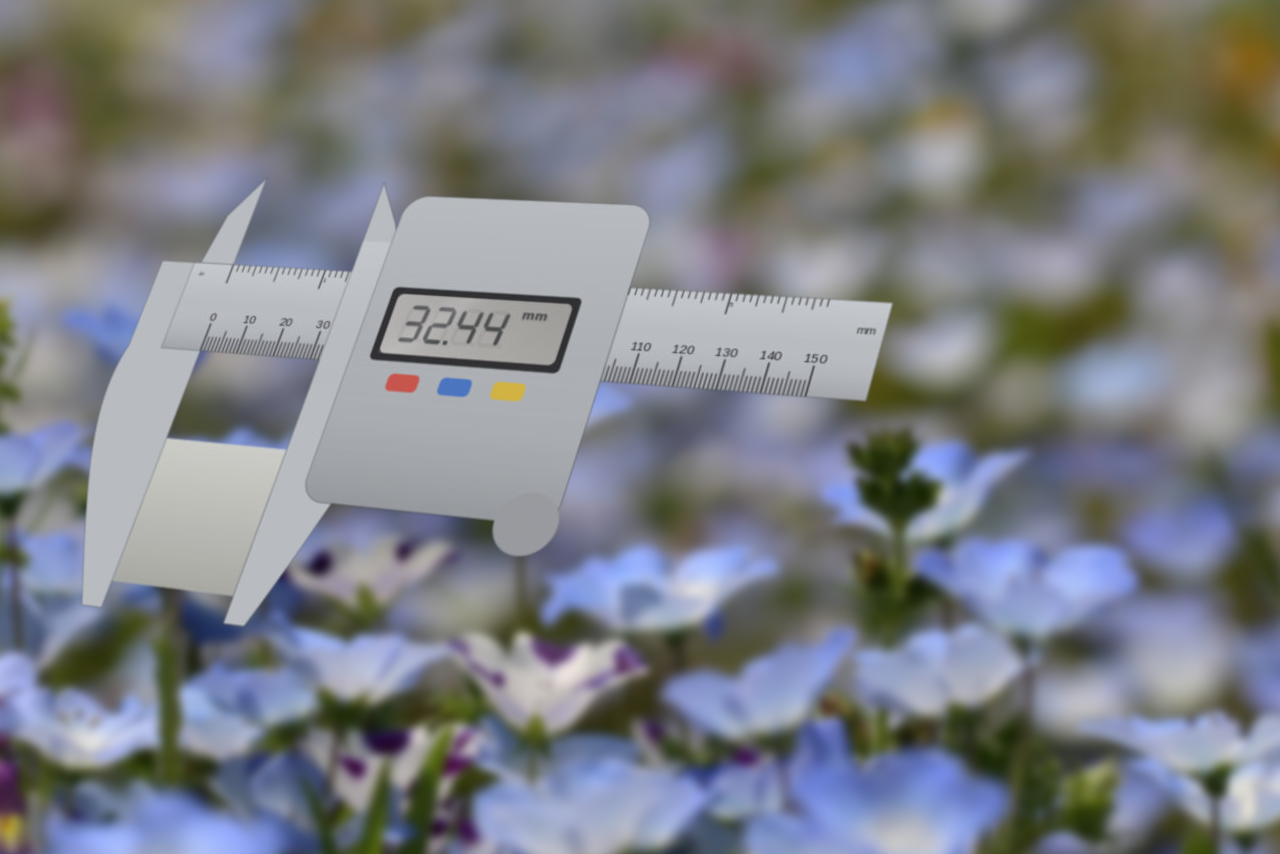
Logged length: 32.44 mm
